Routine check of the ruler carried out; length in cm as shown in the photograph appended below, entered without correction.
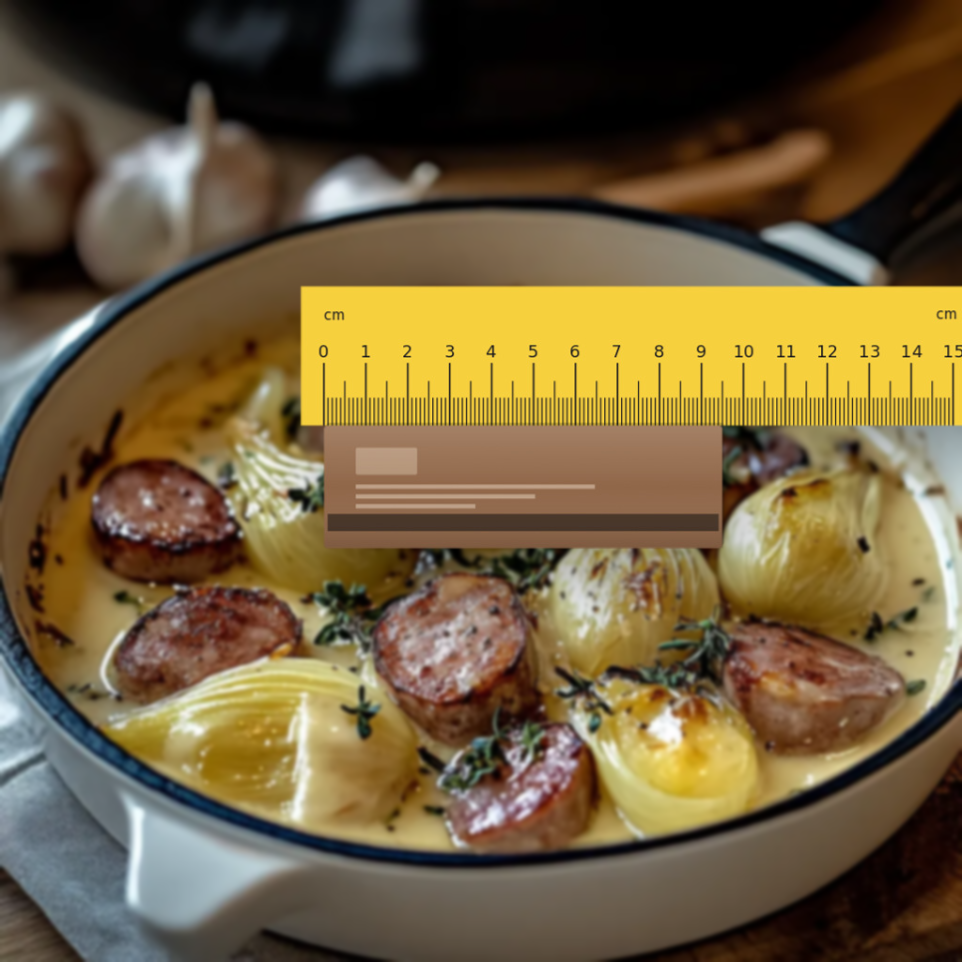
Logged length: 9.5 cm
